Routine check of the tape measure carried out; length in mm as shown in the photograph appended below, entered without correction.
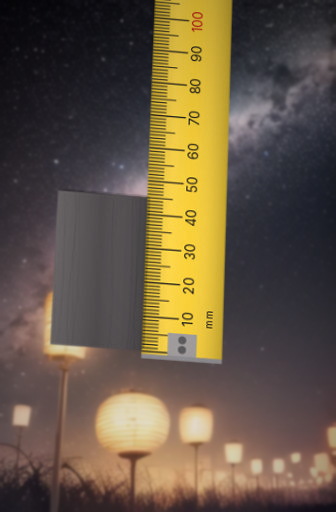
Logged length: 45 mm
